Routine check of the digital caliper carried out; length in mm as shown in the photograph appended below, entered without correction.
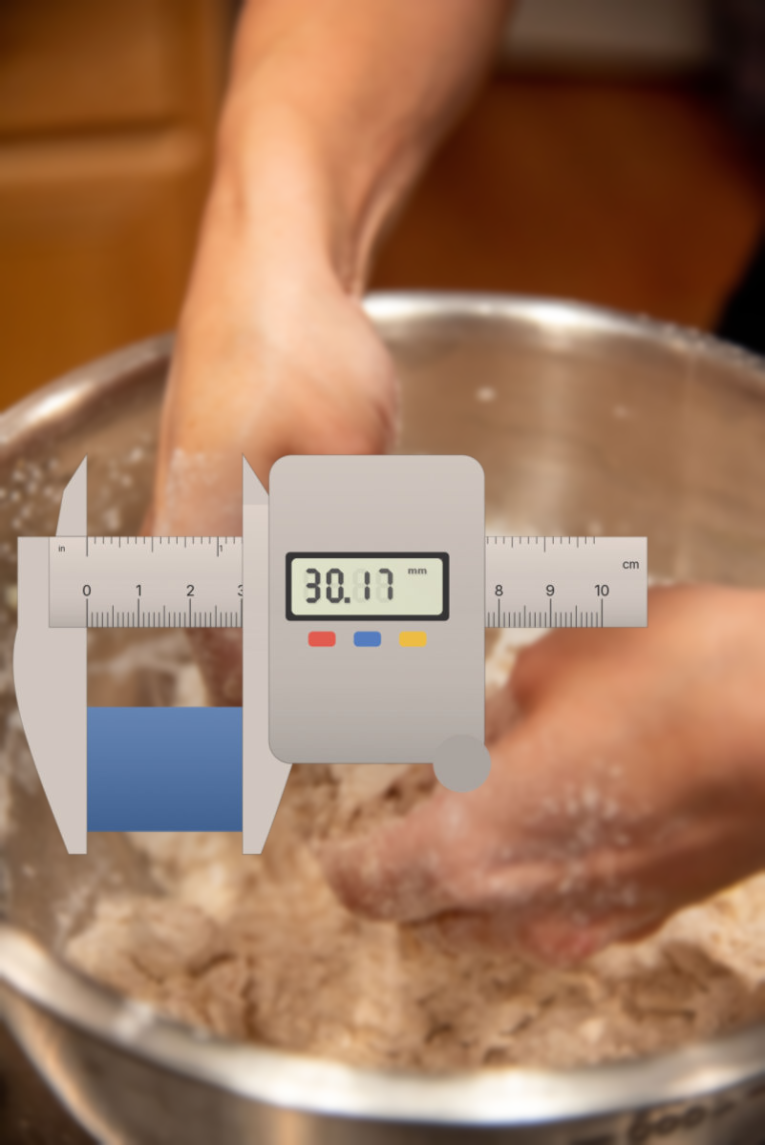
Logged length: 30.17 mm
